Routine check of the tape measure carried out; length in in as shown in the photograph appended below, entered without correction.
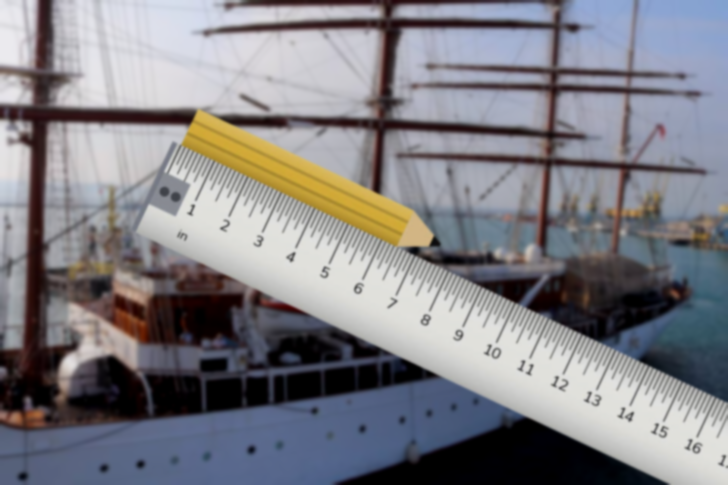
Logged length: 7.5 in
